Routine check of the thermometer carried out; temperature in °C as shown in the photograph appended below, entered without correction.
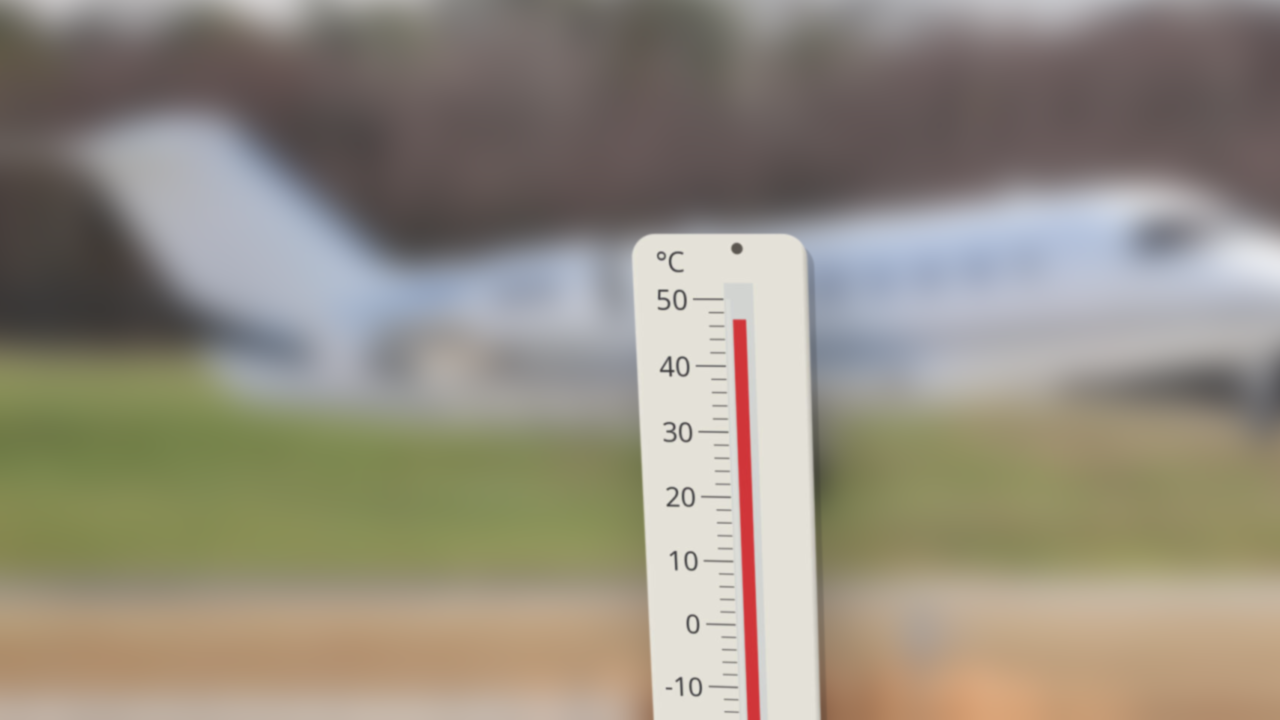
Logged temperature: 47 °C
